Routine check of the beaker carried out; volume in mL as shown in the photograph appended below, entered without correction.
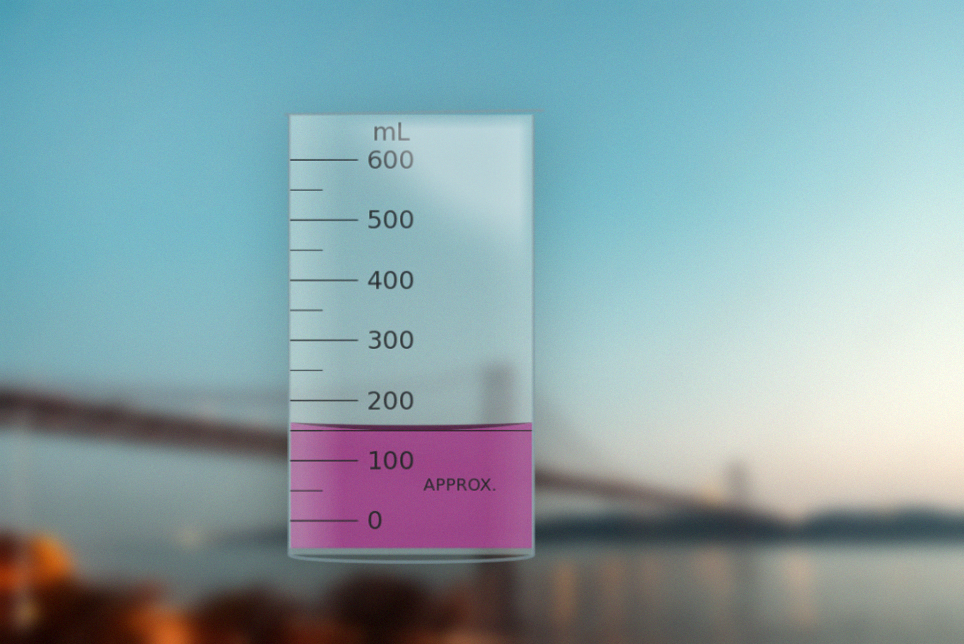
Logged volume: 150 mL
